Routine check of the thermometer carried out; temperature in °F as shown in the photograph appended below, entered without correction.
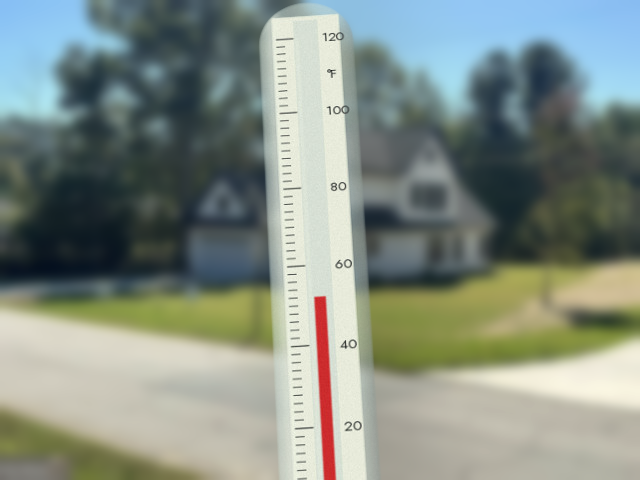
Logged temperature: 52 °F
